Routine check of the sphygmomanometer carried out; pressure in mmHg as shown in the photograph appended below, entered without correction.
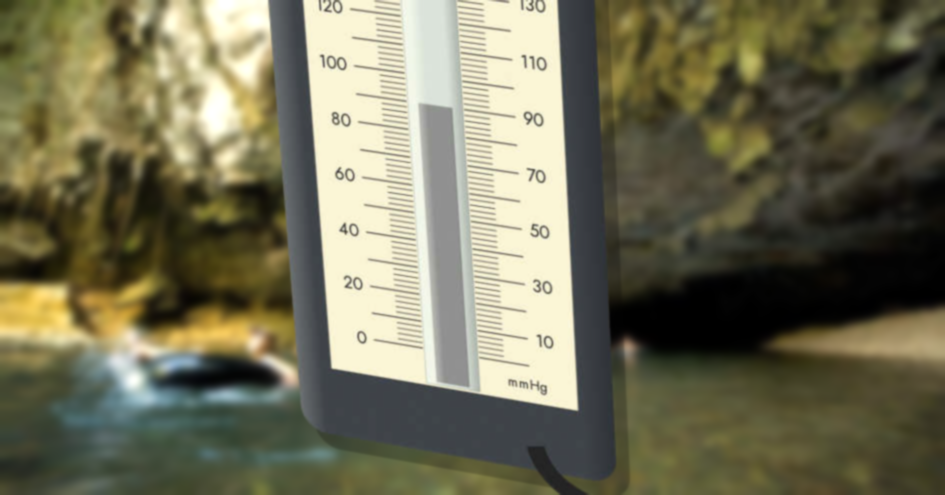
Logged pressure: 90 mmHg
